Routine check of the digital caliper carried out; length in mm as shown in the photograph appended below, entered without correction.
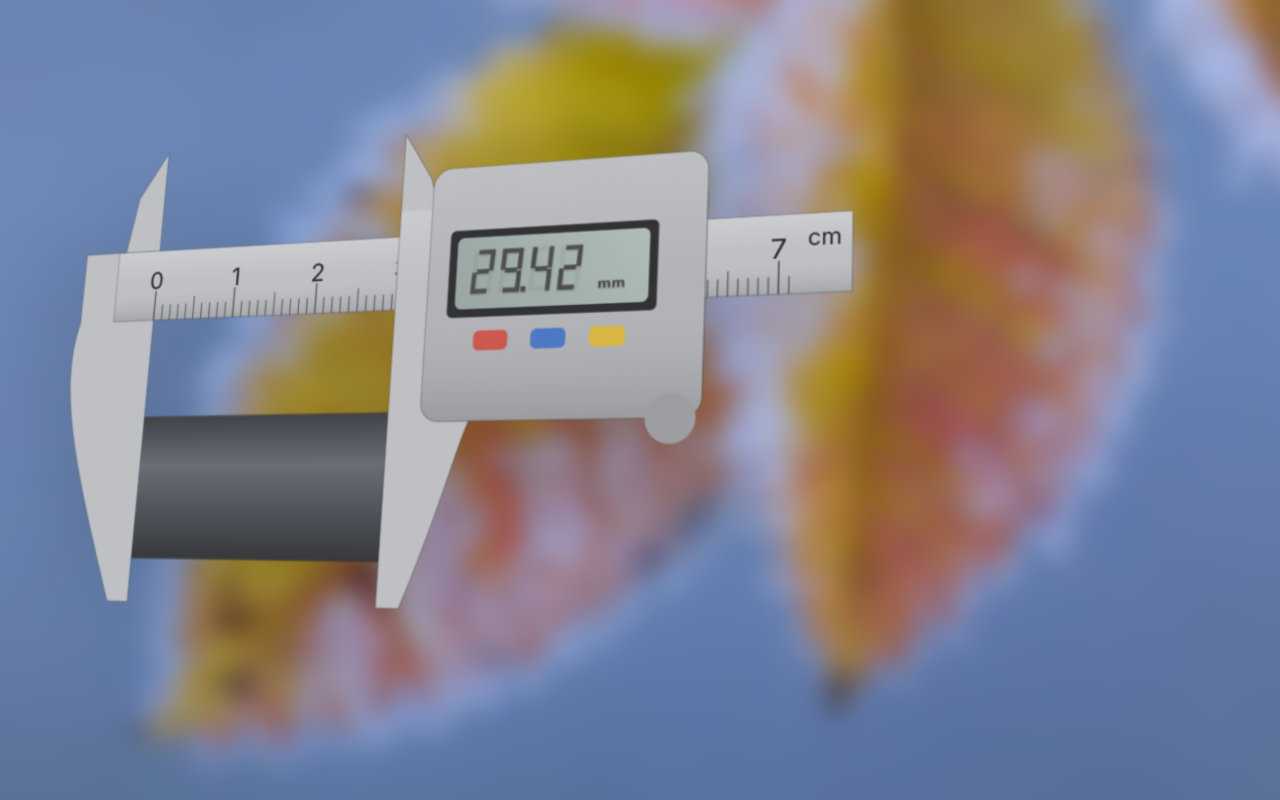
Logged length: 29.42 mm
